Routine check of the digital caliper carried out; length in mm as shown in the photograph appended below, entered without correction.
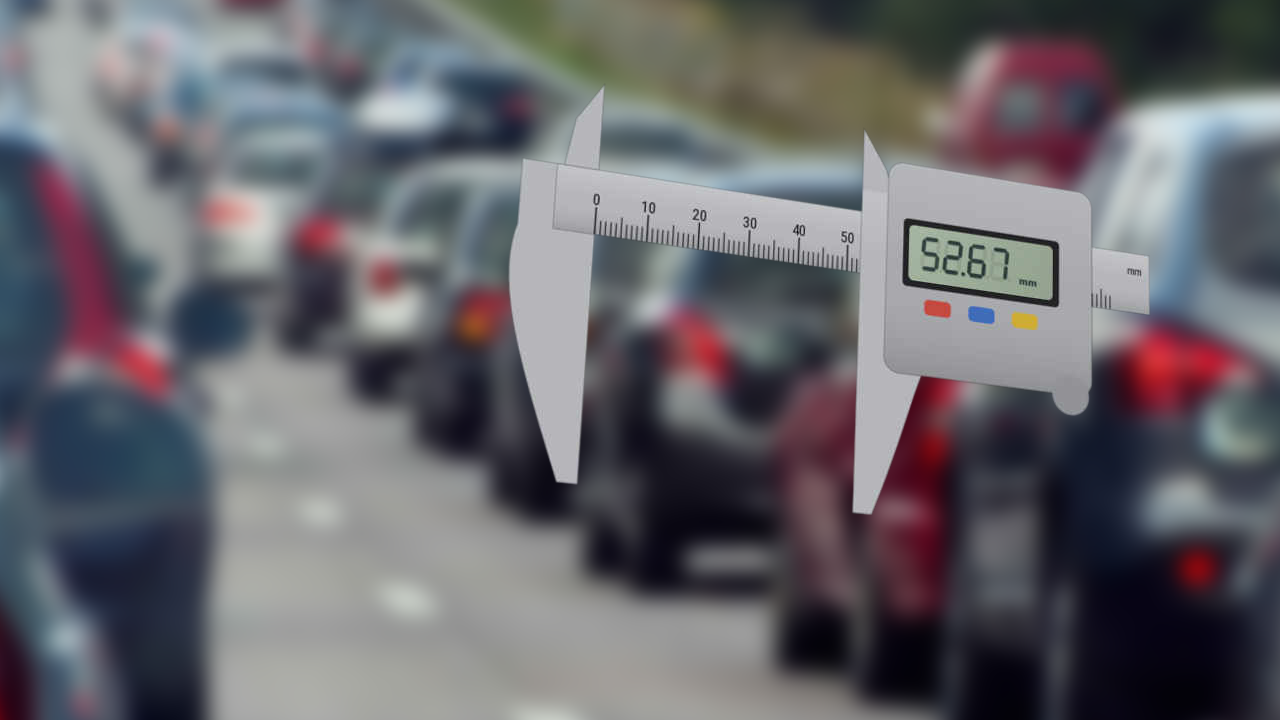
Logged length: 52.67 mm
